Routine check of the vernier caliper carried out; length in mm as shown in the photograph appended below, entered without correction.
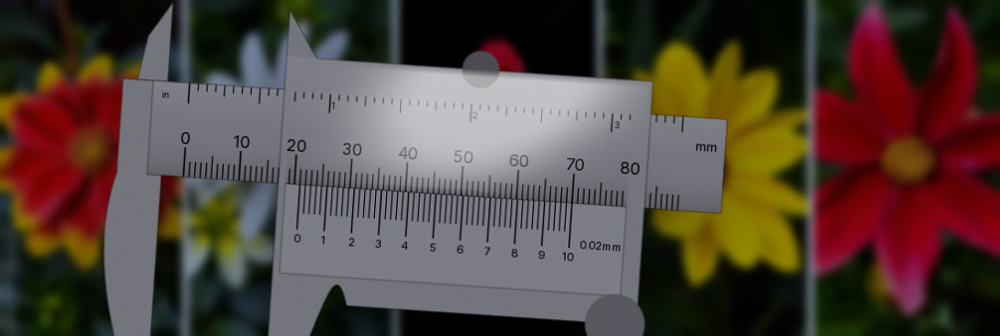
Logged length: 21.0 mm
